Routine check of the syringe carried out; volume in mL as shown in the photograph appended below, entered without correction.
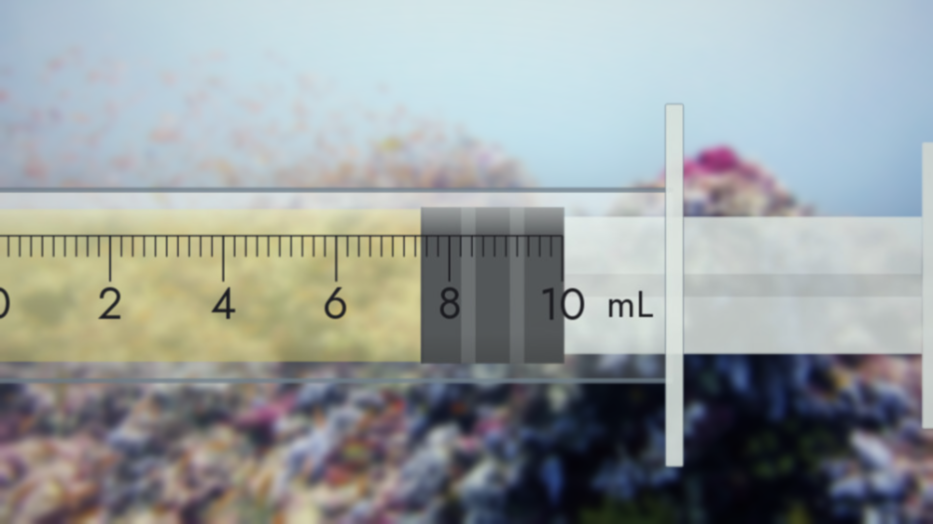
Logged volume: 7.5 mL
